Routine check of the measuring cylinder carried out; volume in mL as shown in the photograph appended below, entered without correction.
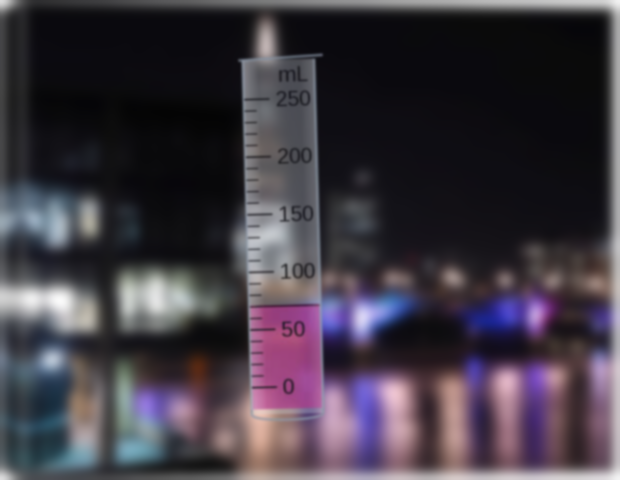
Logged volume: 70 mL
